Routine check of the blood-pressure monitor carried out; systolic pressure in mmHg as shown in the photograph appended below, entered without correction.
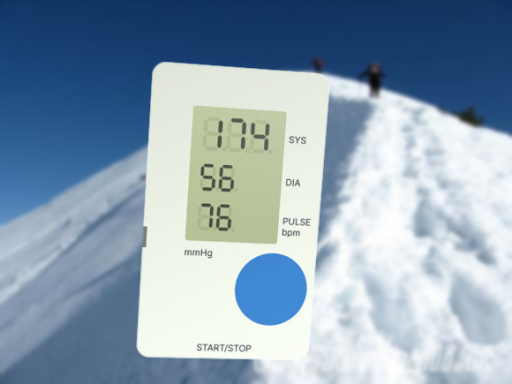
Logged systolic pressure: 174 mmHg
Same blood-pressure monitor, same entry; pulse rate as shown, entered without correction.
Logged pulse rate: 76 bpm
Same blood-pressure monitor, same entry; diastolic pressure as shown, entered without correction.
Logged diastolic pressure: 56 mmHg
